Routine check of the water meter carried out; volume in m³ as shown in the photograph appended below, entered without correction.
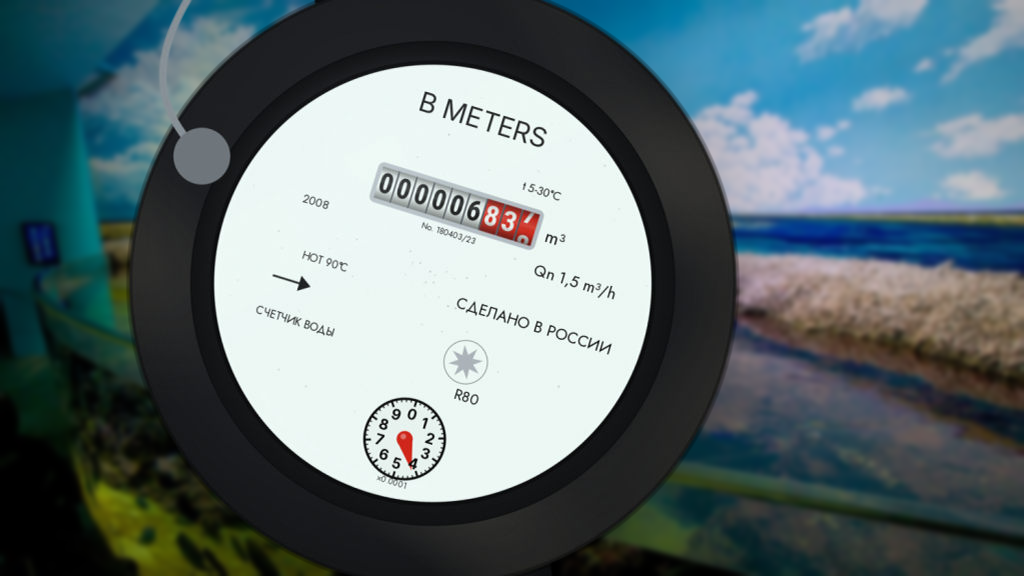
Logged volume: 6.8374 m³
